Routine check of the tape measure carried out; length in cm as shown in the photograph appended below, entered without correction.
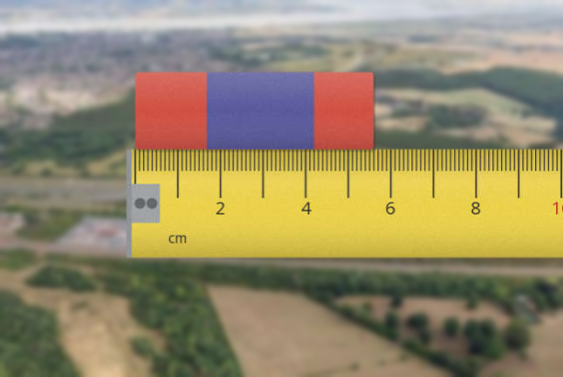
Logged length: 5.6 cm
